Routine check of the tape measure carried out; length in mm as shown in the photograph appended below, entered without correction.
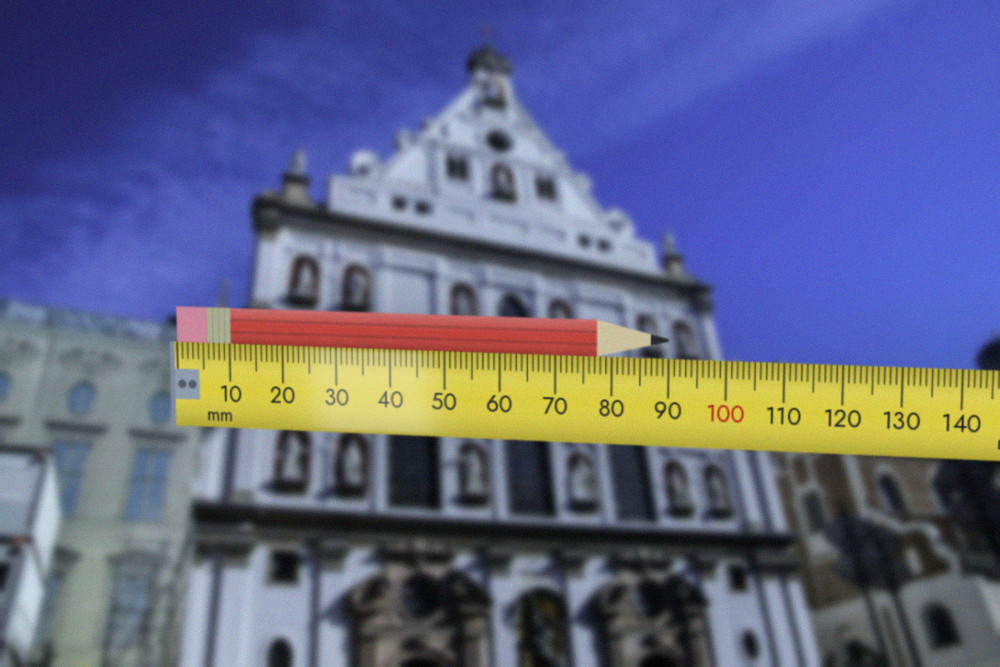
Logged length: 90 mm
